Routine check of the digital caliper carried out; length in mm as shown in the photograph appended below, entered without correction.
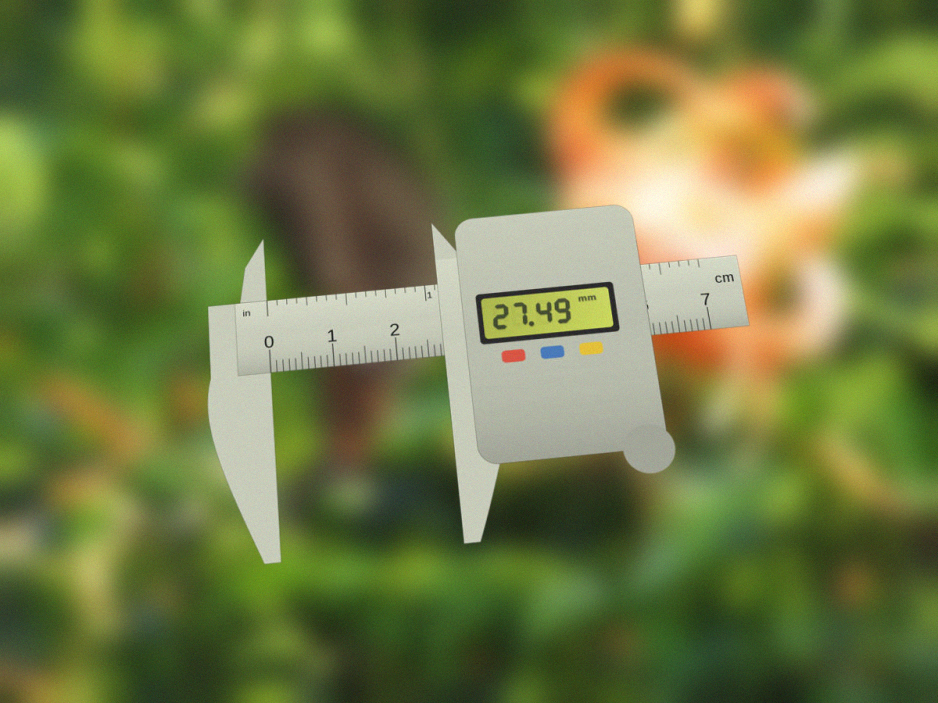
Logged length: 27.49 mm
